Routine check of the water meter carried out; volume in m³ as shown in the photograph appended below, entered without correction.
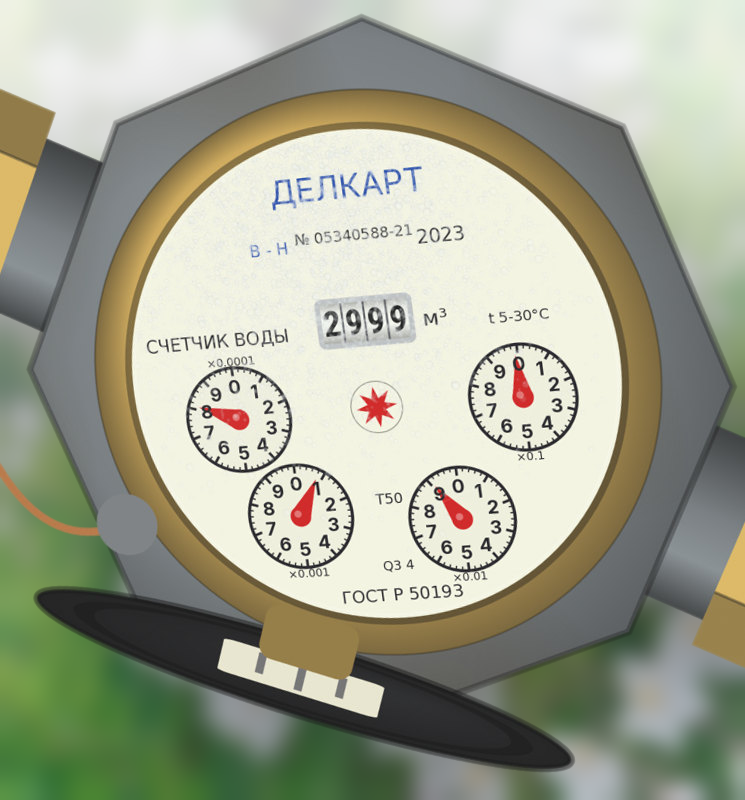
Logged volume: 2998.9908 m³
